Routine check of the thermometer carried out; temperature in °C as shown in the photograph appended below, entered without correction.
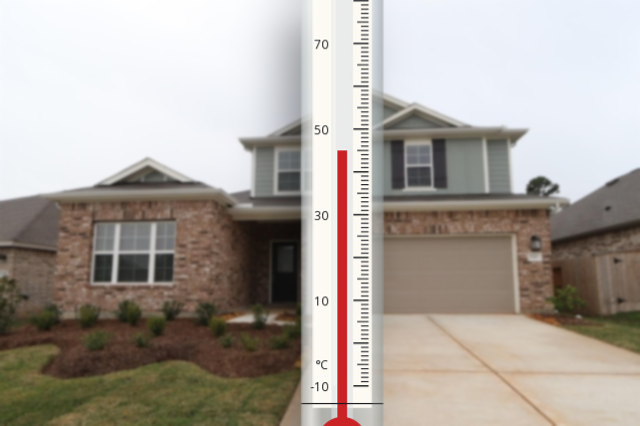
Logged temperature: 45 °C
